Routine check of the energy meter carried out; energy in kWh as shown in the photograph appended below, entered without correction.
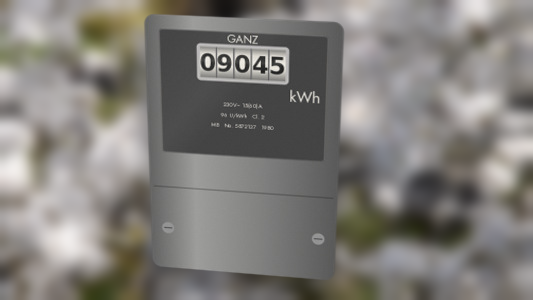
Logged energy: 9045 kWh
